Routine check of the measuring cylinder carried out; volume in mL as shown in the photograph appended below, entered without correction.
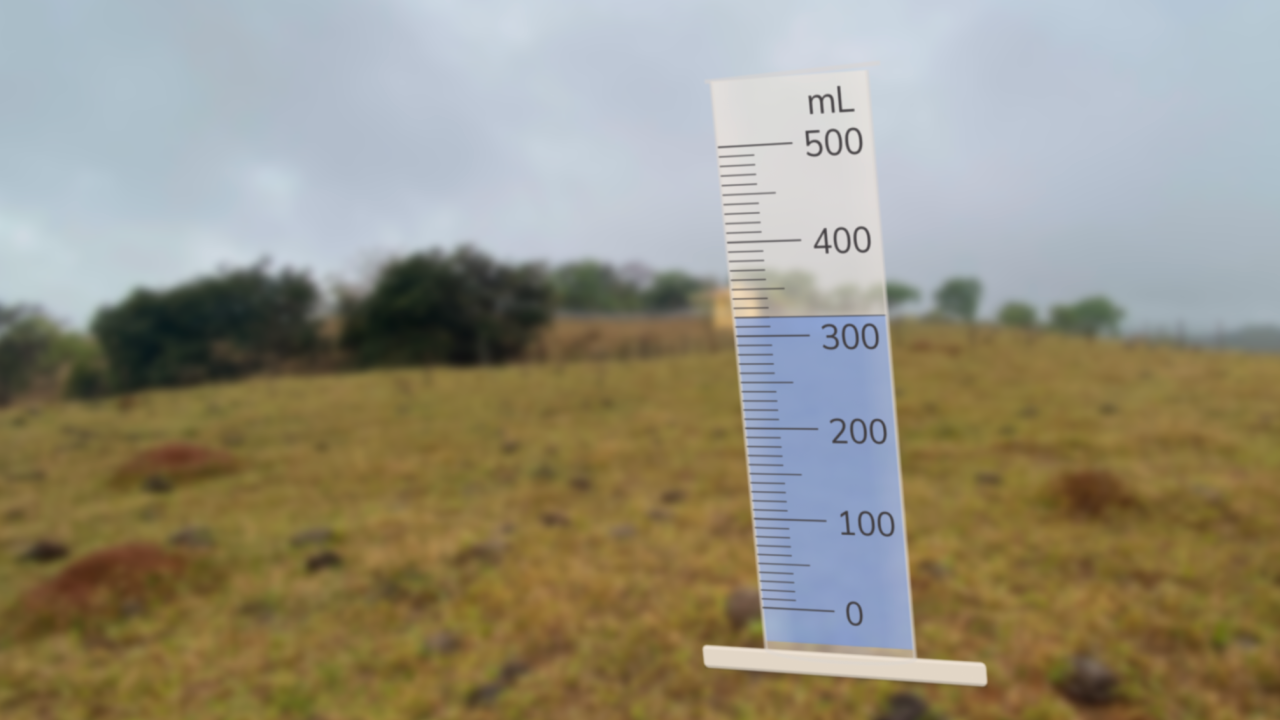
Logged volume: 320 mL
